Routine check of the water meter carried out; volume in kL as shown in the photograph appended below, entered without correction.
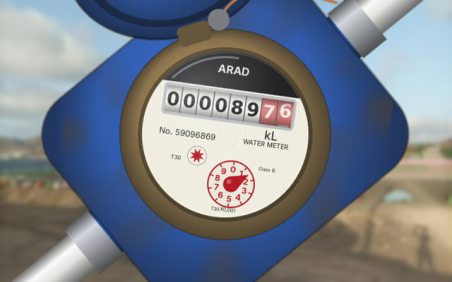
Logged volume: 89.761 kL
